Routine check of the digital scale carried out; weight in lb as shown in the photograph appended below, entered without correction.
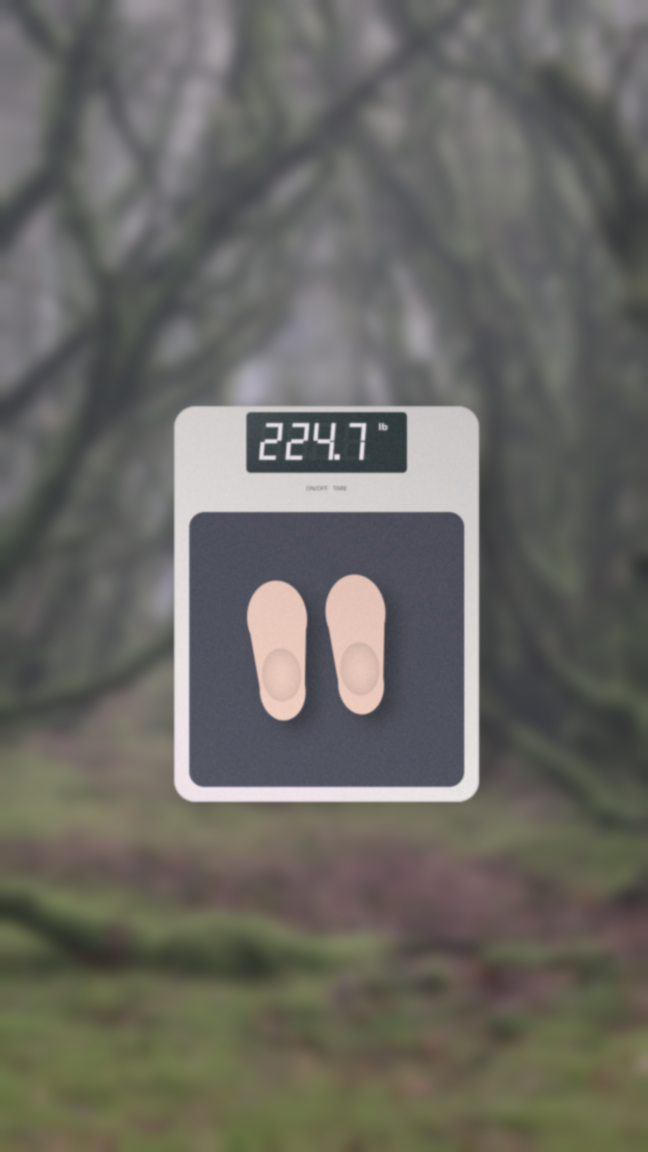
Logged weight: 224.7 lb
